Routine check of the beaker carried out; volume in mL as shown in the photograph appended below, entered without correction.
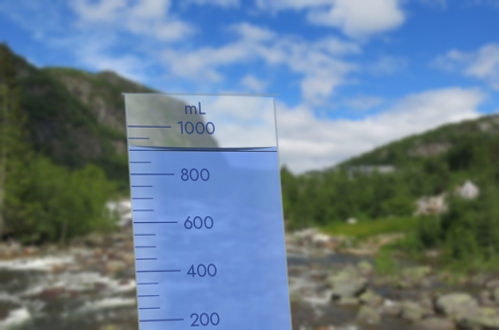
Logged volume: 900 mL
